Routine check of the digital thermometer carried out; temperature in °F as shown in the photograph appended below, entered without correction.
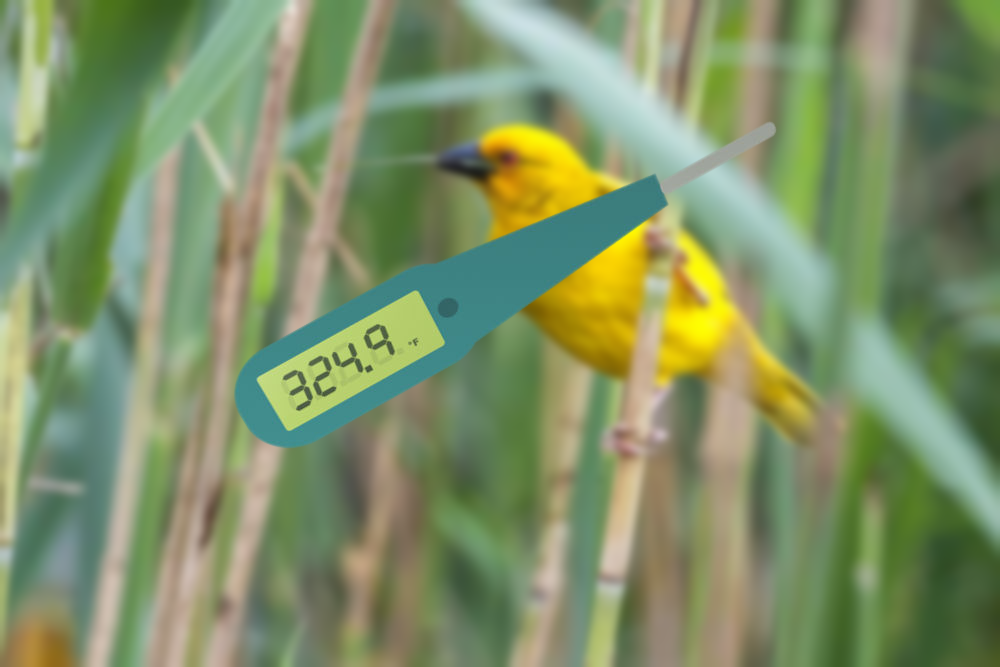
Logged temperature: 324.9 °F
